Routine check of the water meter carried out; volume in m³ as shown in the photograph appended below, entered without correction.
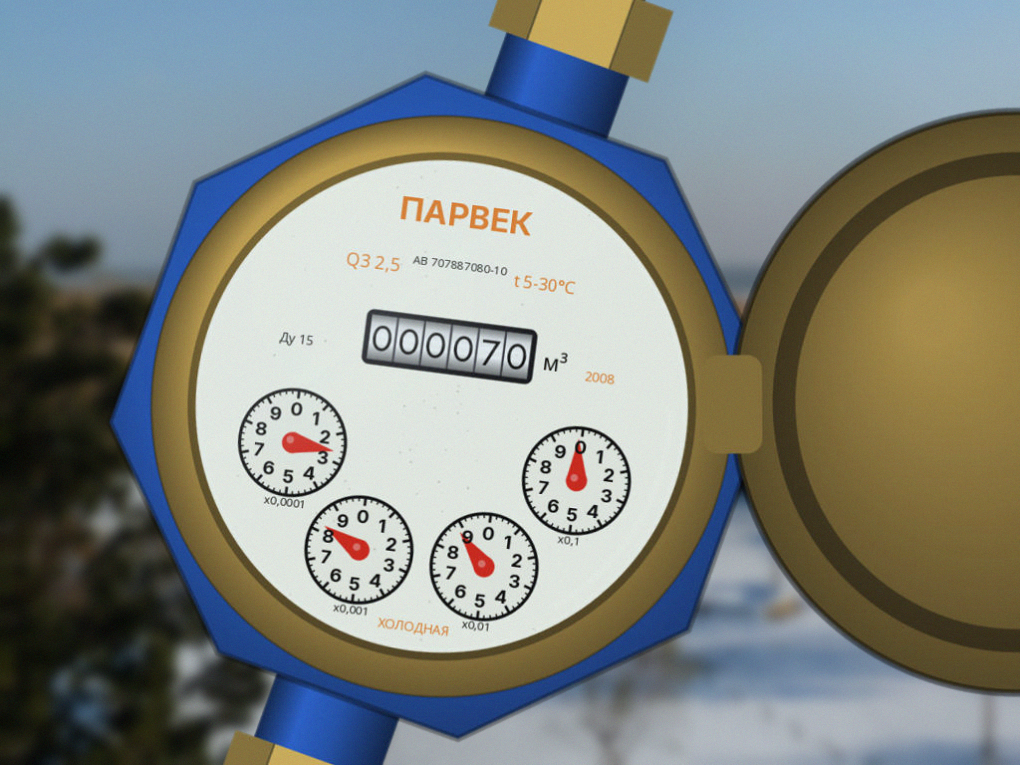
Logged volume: 69.9882 m³
